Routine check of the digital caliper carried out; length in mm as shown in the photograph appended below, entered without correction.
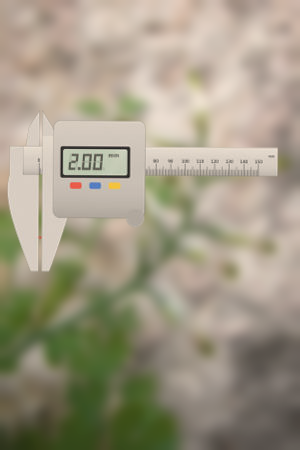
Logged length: 2.00 mm
